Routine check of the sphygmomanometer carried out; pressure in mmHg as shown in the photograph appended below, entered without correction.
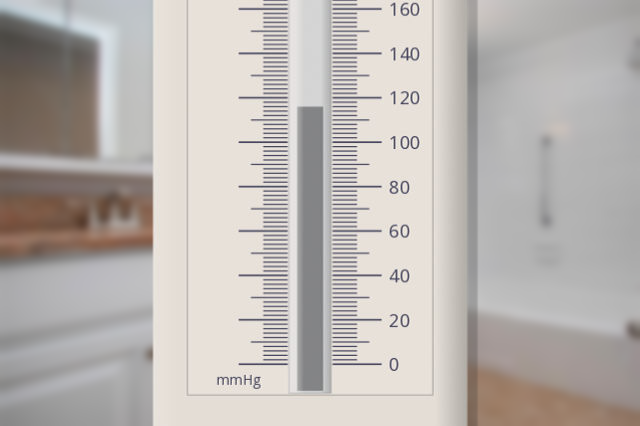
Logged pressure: 116 mmHg
